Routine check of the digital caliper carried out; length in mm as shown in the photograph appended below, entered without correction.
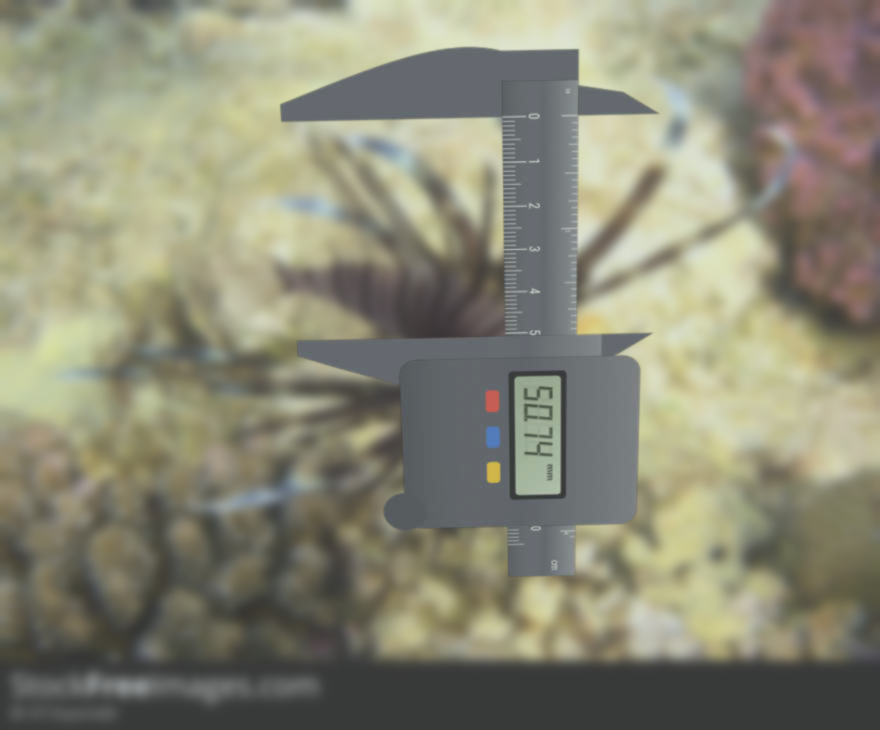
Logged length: 50.74 mm
